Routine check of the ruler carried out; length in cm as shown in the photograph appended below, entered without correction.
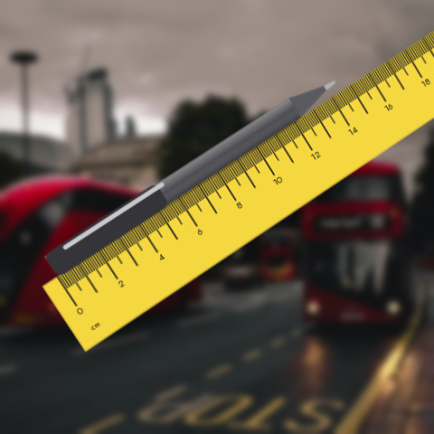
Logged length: 14.5 cm
